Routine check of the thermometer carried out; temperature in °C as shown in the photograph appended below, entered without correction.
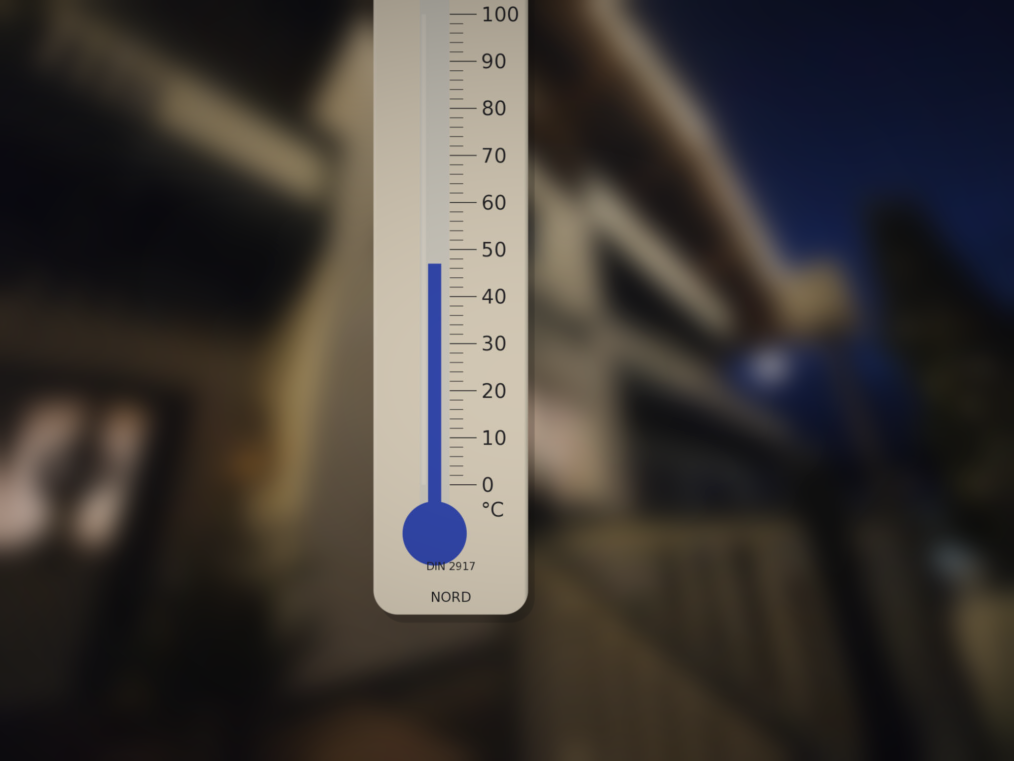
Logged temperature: 47 °C
